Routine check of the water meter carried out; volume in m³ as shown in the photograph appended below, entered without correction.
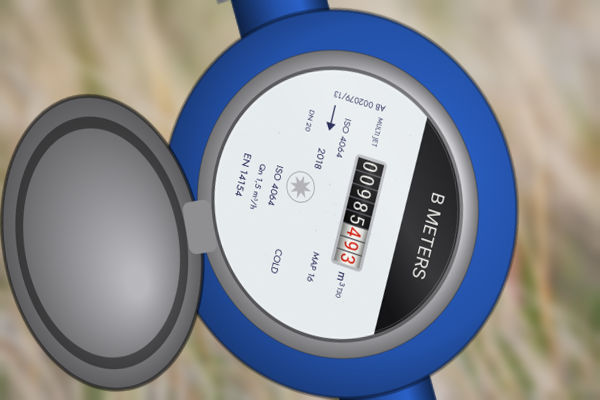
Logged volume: 985.493 m³
